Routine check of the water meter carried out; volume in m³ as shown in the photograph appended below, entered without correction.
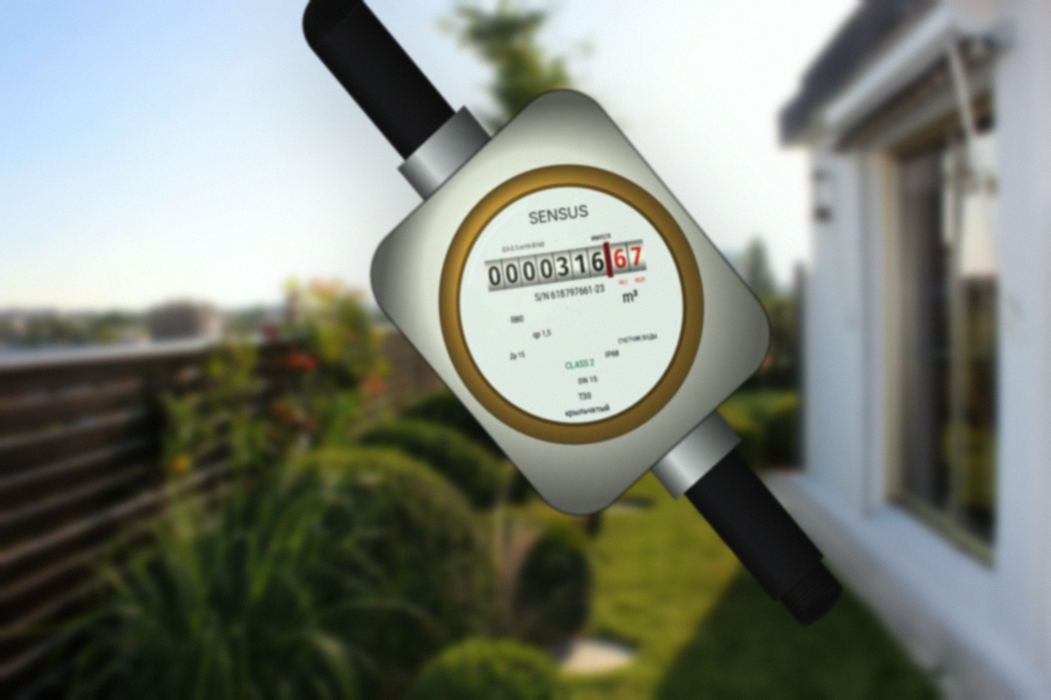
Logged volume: 316.67 m³
